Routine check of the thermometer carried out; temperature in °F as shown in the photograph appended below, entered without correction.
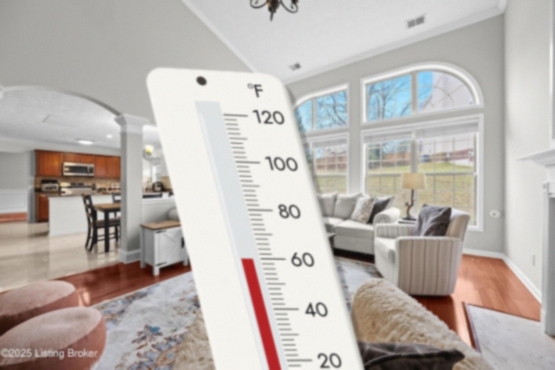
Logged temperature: 60 °F
